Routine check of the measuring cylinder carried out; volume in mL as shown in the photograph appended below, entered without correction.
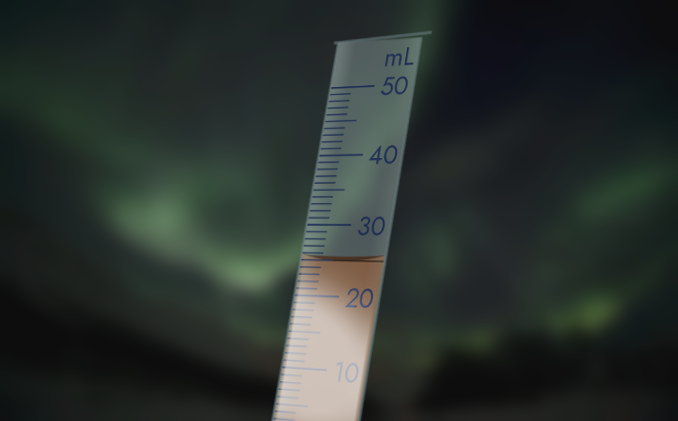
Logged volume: 25 mL
